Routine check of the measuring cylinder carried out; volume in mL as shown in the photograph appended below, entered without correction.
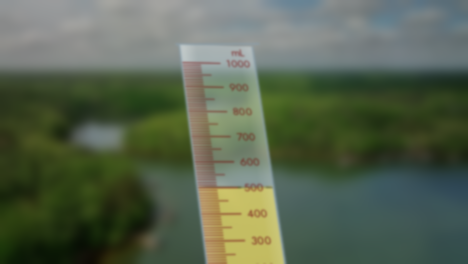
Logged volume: 500 mL
